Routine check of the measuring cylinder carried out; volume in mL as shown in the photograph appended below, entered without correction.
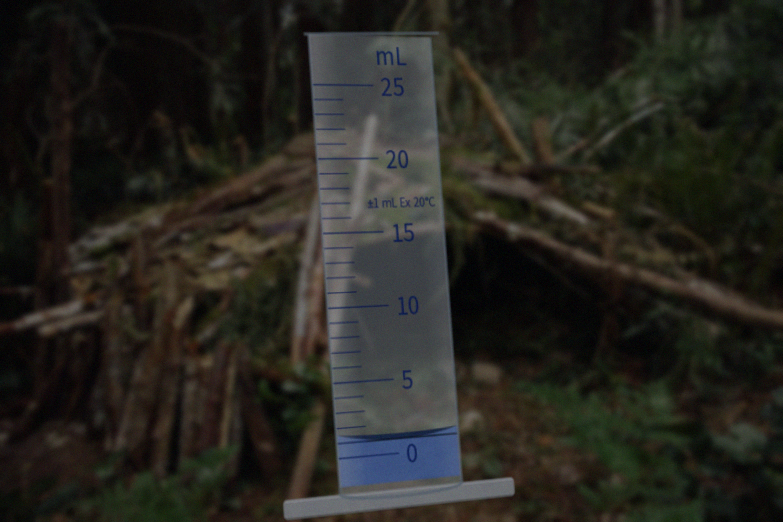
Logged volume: 1 mL
